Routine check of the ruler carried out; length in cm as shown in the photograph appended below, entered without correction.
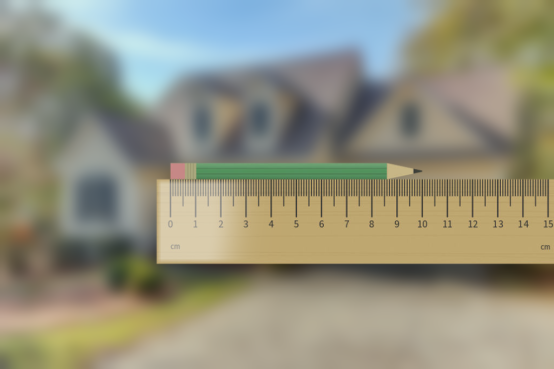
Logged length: 10 cm
